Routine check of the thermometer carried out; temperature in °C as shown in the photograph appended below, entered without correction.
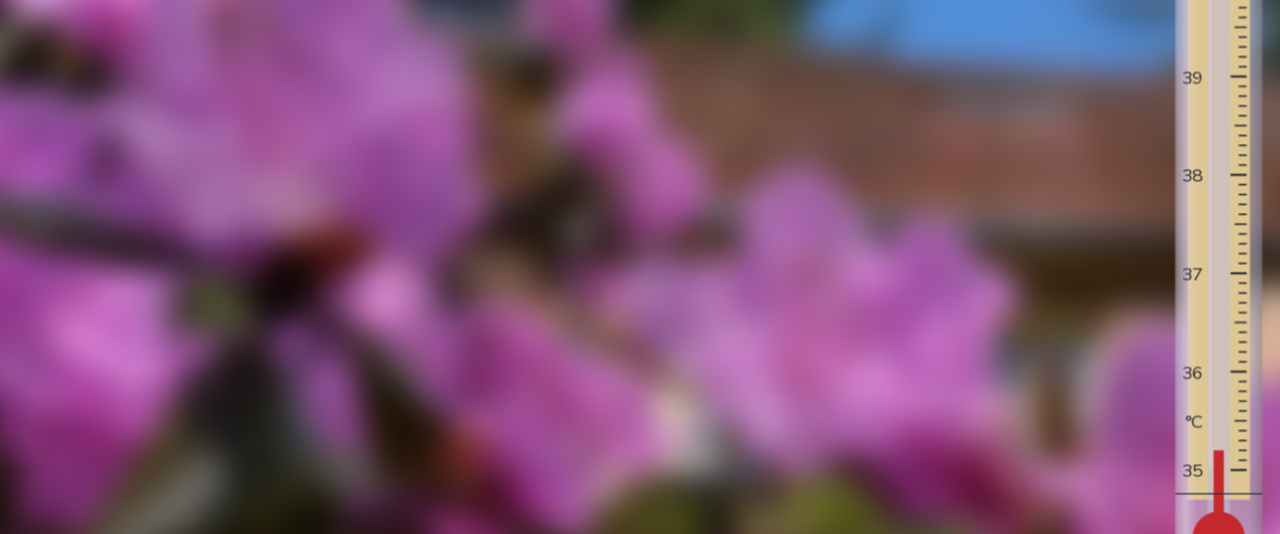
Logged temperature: 35.2 °C
